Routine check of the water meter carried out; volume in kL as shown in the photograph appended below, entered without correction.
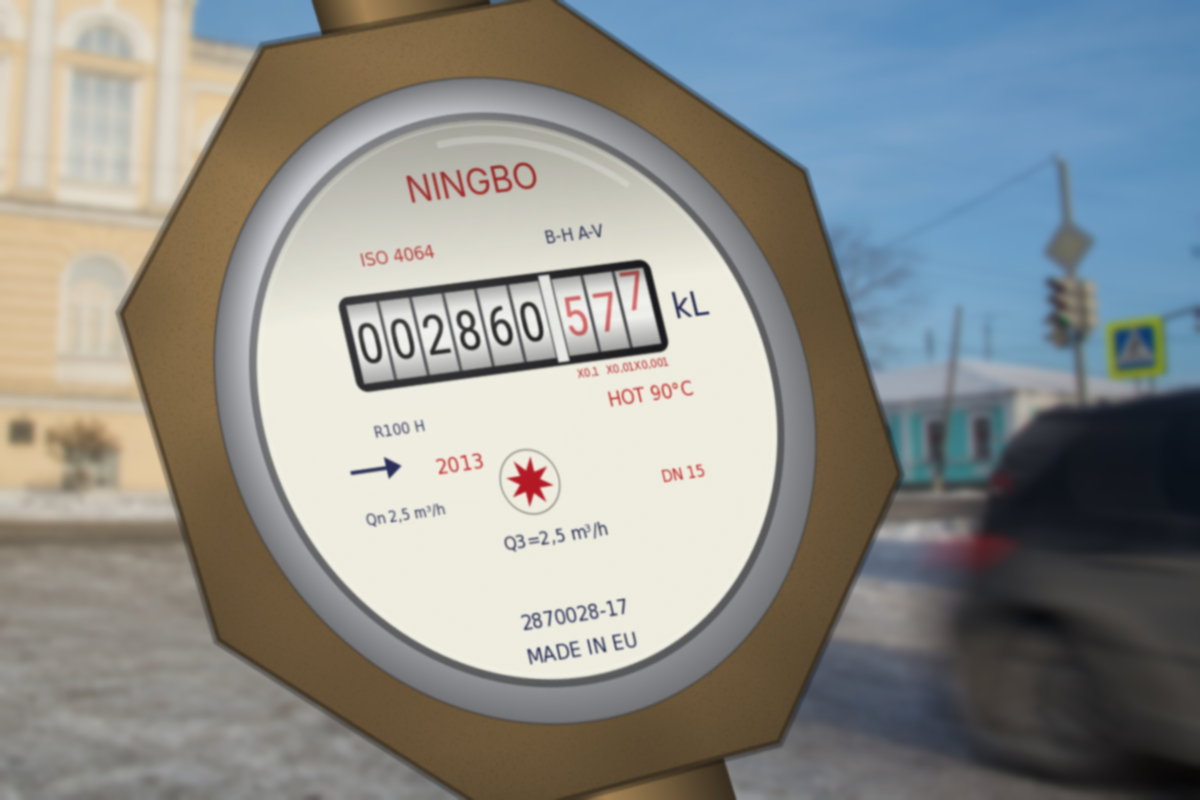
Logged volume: 2860.577 kL
